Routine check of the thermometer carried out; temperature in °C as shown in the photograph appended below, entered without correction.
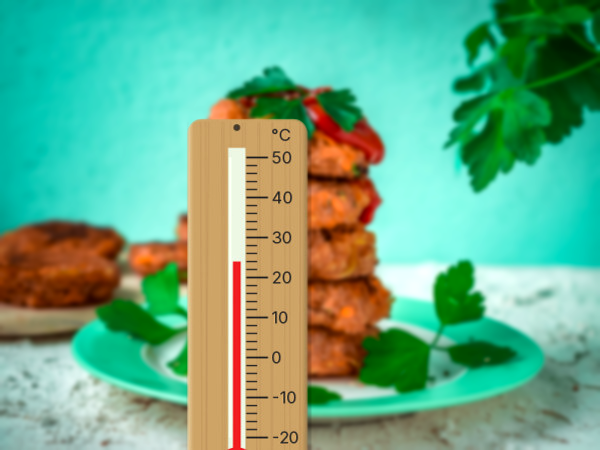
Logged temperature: 24 °C
